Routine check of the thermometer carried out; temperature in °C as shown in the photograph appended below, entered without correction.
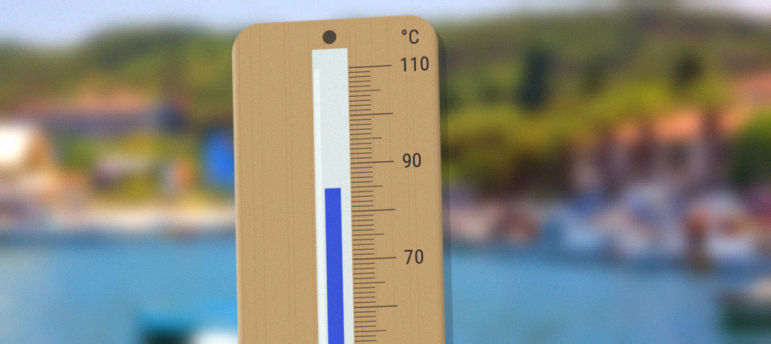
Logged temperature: 85 °C
